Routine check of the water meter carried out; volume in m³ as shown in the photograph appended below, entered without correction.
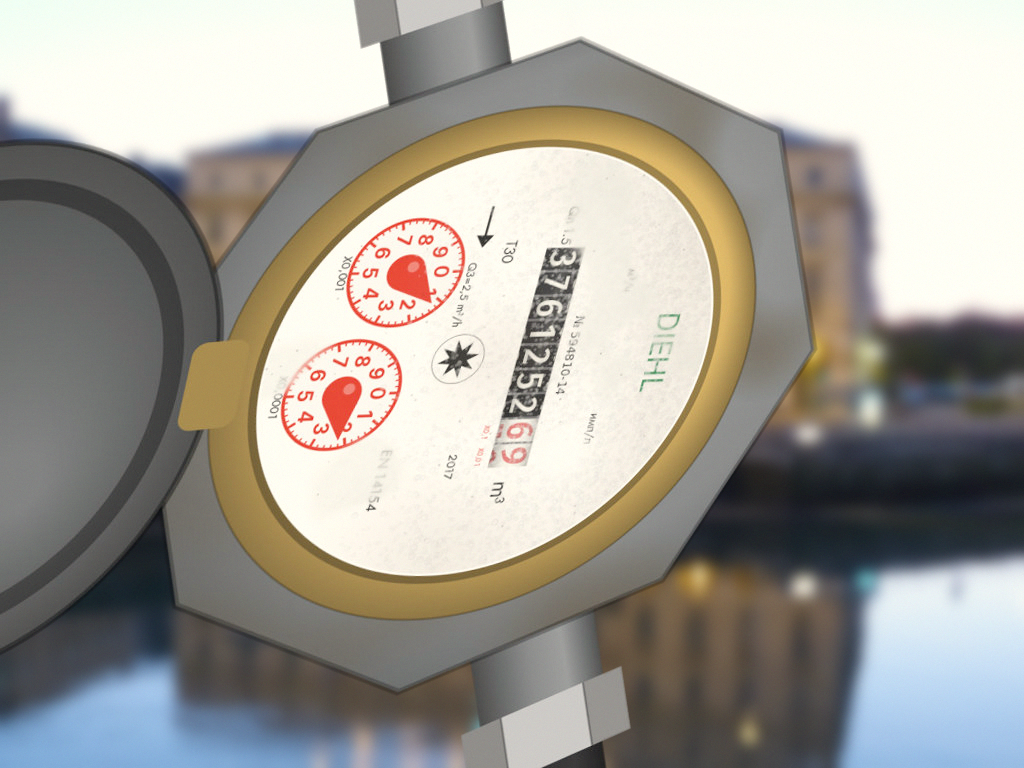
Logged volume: 3761252.6912 m³
